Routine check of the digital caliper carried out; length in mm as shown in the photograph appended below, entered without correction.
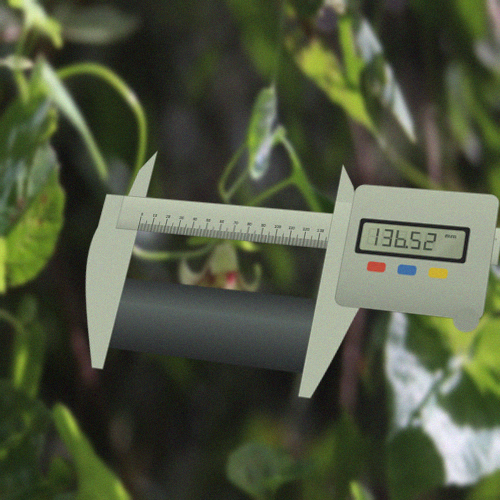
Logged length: 136.52 mm
